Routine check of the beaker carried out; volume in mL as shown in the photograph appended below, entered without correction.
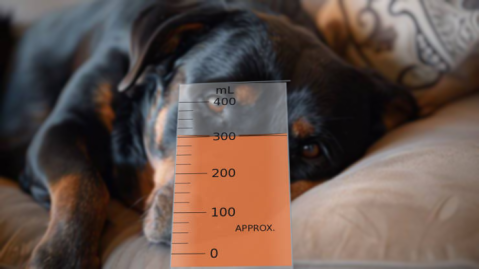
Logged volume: 300 mL
